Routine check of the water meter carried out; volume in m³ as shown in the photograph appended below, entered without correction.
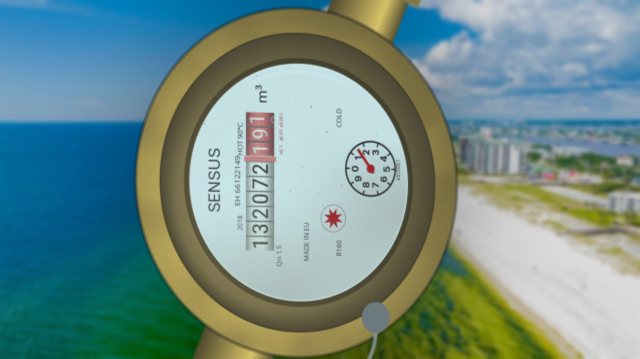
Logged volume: 132072.1911 m³
